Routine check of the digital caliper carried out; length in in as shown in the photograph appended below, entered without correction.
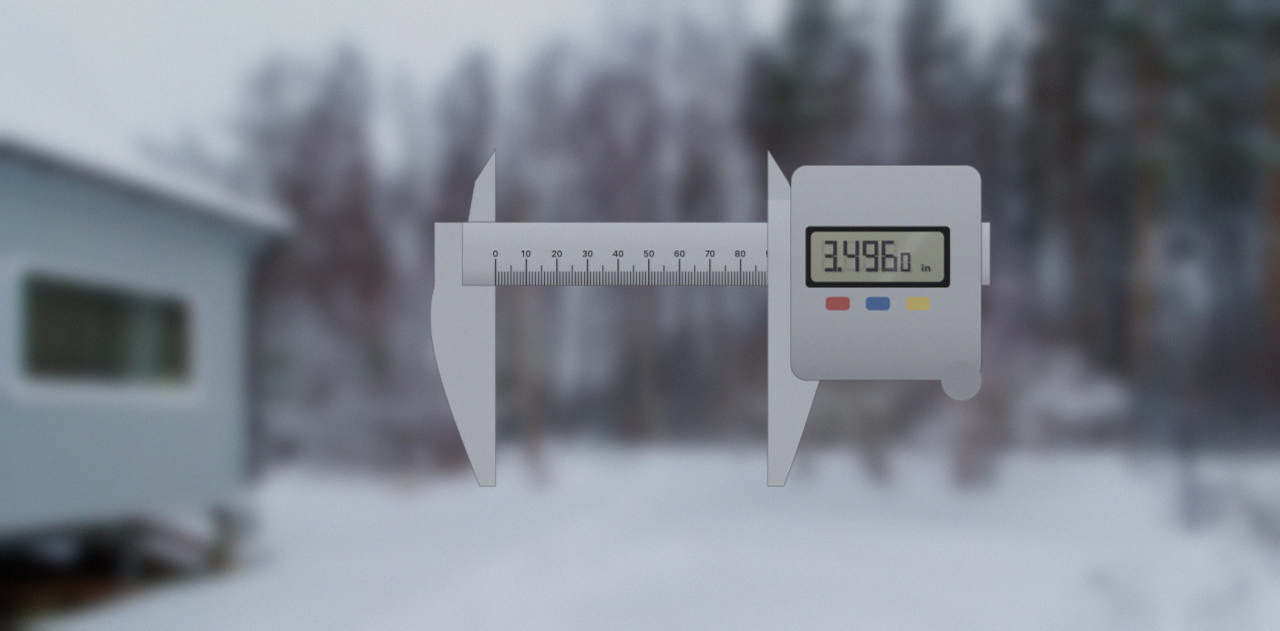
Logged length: 3.4960 in
